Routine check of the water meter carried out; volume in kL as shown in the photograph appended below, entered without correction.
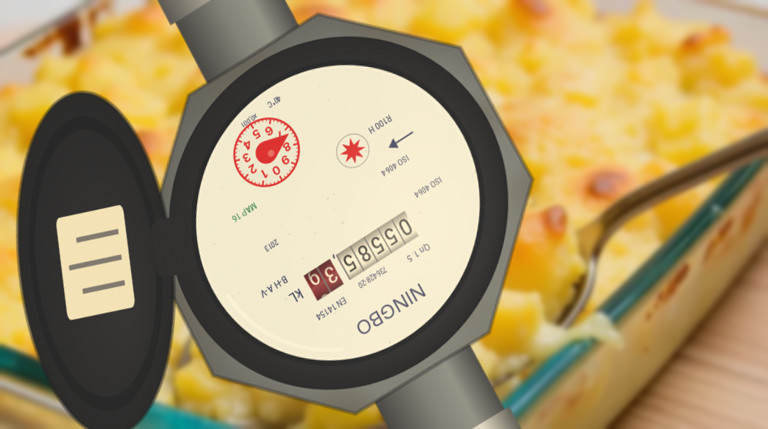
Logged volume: 5585.387 kL
